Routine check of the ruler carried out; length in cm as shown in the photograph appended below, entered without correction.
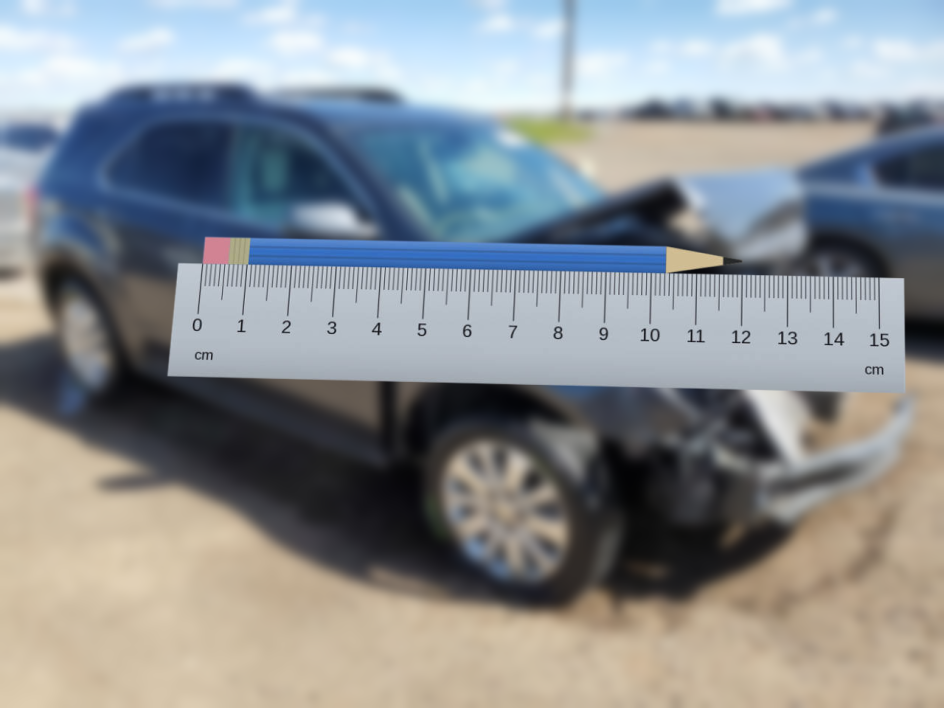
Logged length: 12 cm
